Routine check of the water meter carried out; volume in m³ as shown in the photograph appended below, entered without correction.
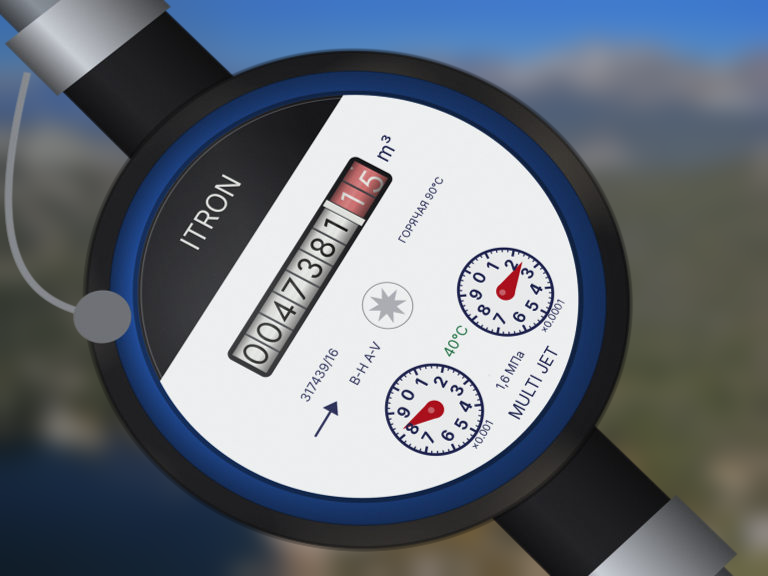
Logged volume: 47381.1482 m³
